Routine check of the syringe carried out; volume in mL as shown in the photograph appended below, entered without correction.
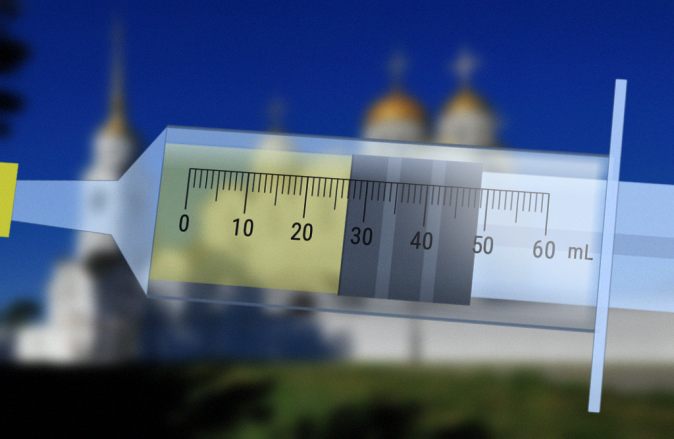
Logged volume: 27 mL
